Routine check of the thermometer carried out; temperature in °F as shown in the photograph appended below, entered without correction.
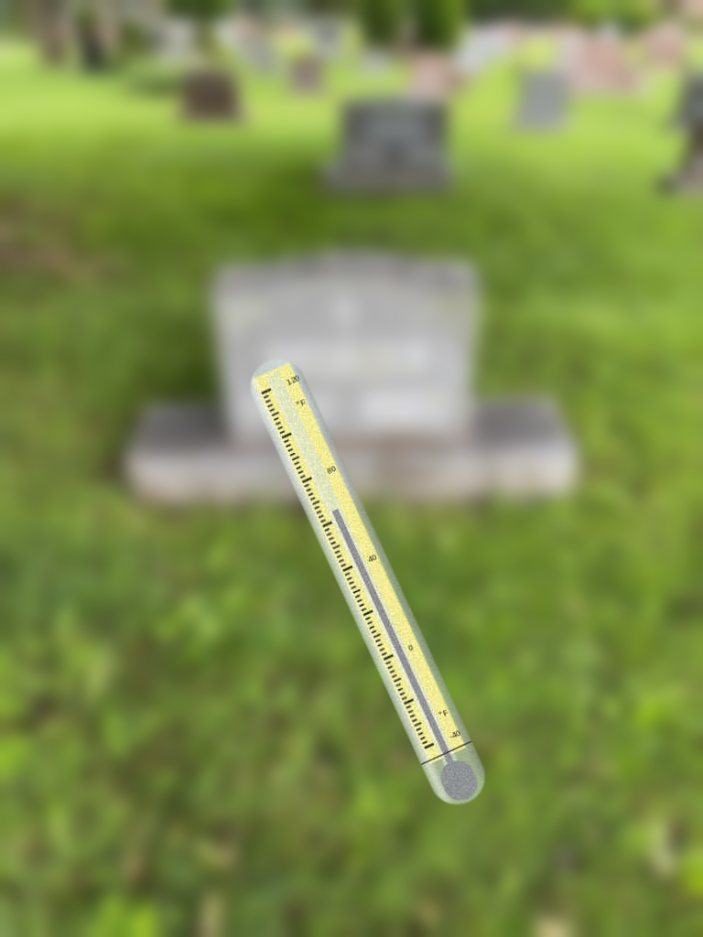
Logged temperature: 64 °F
